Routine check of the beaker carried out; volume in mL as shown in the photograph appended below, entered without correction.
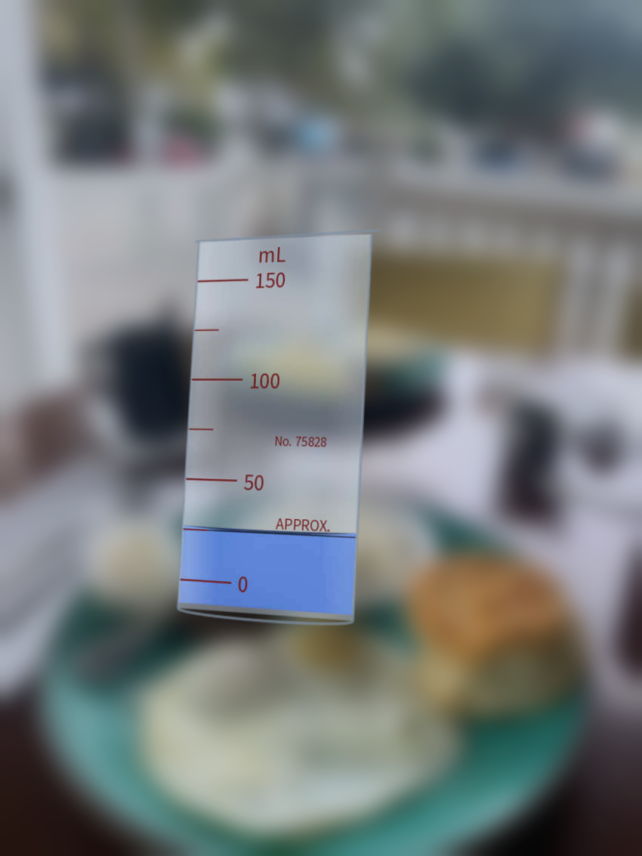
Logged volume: 25 mL
